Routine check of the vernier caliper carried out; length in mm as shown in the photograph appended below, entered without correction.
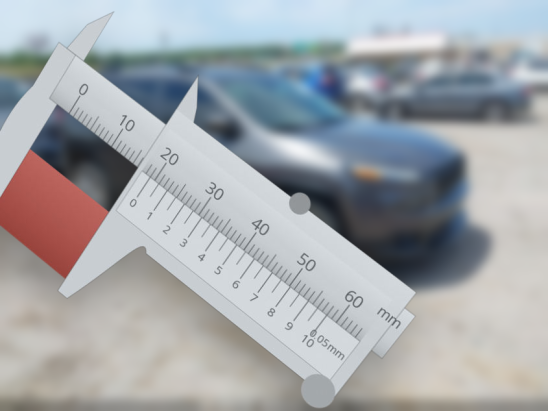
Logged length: 19.0 mm
